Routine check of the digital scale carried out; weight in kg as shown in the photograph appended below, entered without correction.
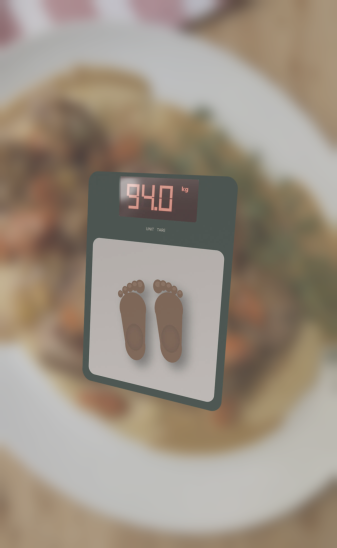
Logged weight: 94.0 kg
